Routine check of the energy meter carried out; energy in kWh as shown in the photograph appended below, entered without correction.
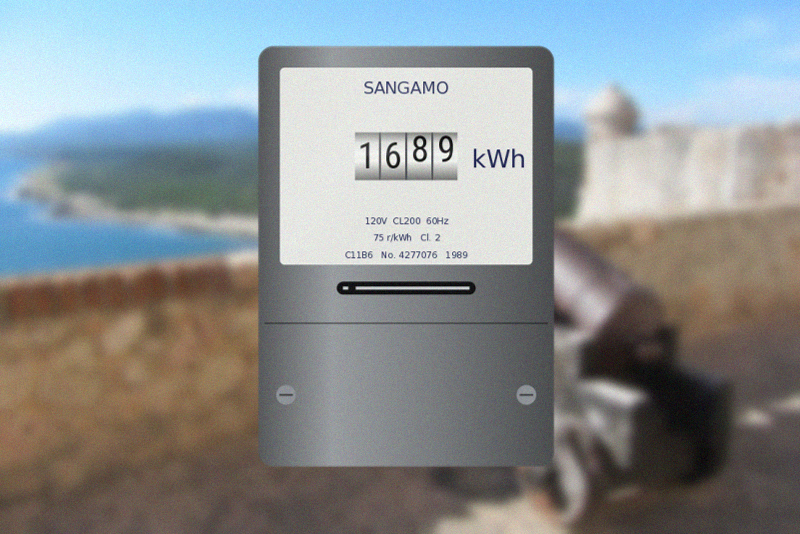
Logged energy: 1689 kWh
